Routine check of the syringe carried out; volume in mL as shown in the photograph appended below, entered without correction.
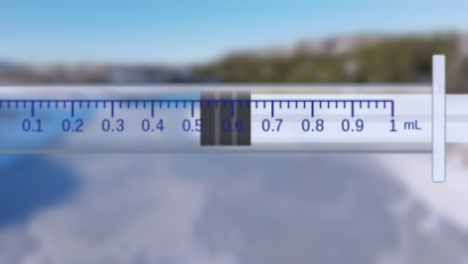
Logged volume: 0.52 mL
